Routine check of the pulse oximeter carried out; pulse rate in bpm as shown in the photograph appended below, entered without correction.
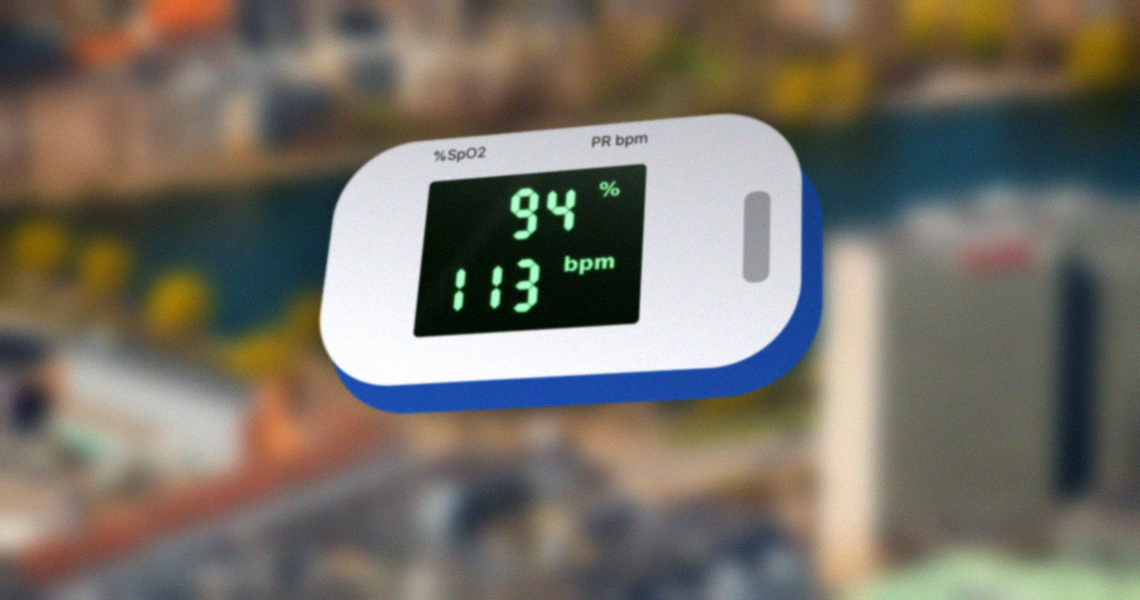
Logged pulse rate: 113 bpm
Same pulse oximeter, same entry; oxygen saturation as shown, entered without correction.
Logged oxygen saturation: 94 %
